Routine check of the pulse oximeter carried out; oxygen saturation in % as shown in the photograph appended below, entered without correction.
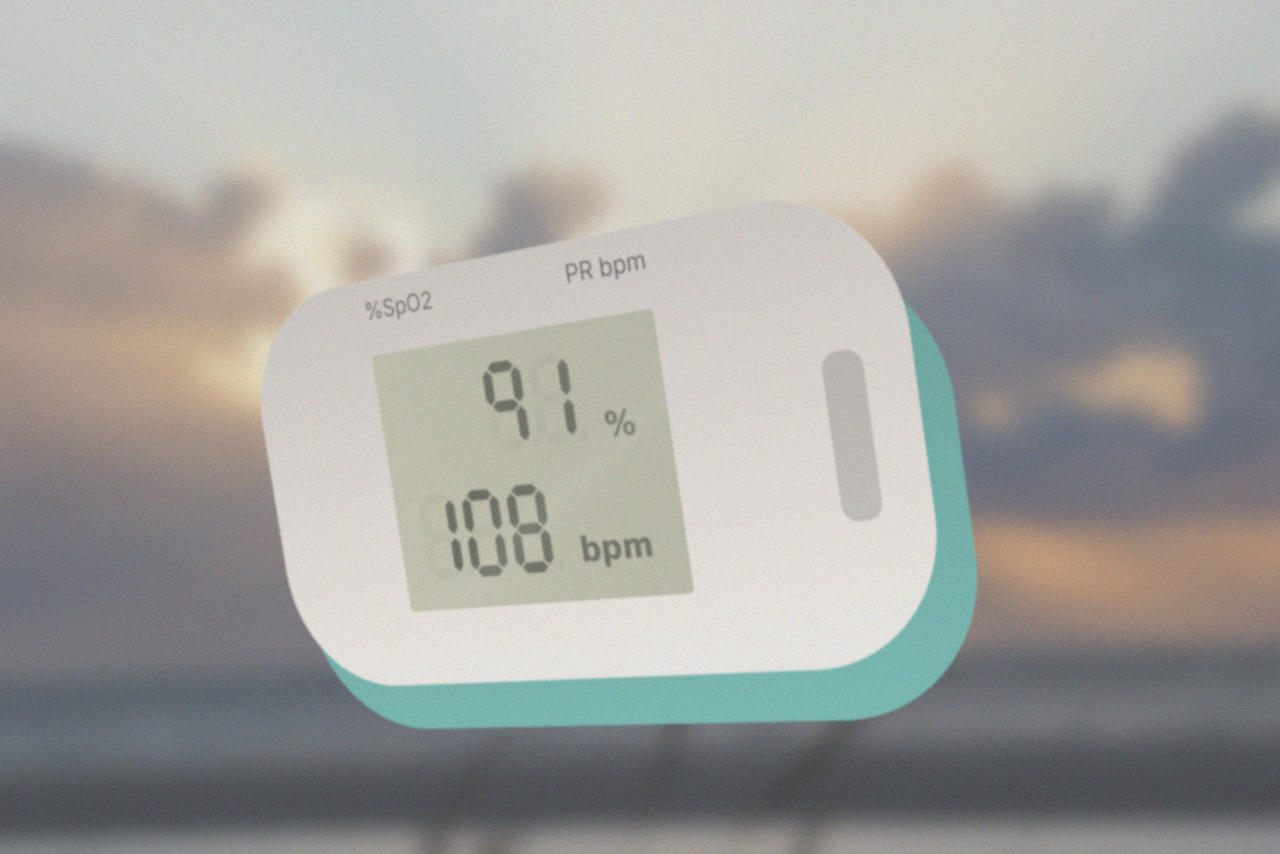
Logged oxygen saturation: 91 %
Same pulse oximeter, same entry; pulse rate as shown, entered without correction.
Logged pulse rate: 108 bpm
